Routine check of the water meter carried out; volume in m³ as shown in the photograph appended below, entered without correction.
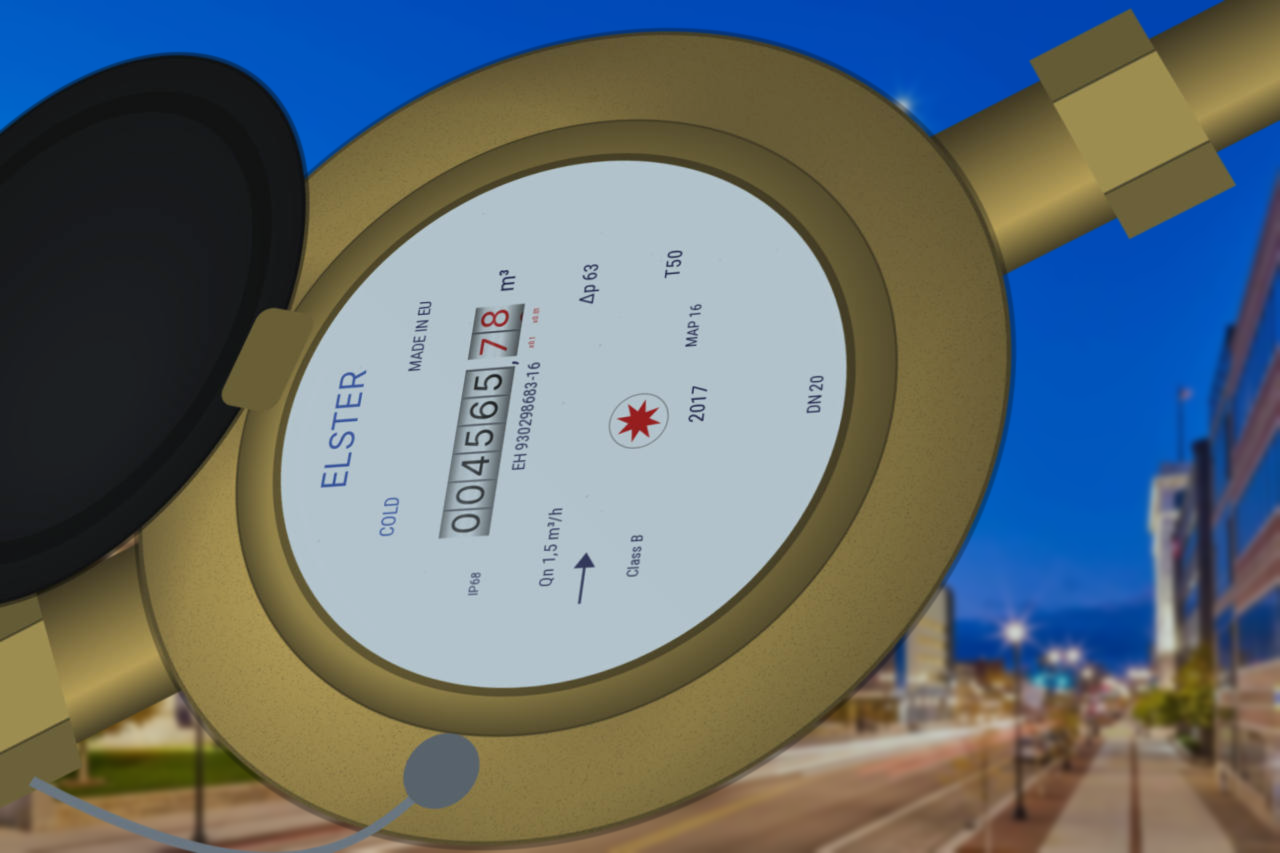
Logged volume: 4565.78 m³
